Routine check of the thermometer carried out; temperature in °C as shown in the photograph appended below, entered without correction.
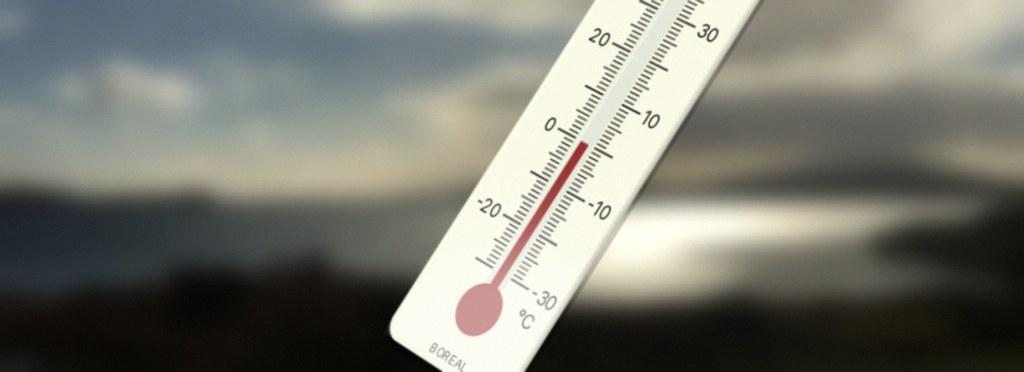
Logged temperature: 0 °C
